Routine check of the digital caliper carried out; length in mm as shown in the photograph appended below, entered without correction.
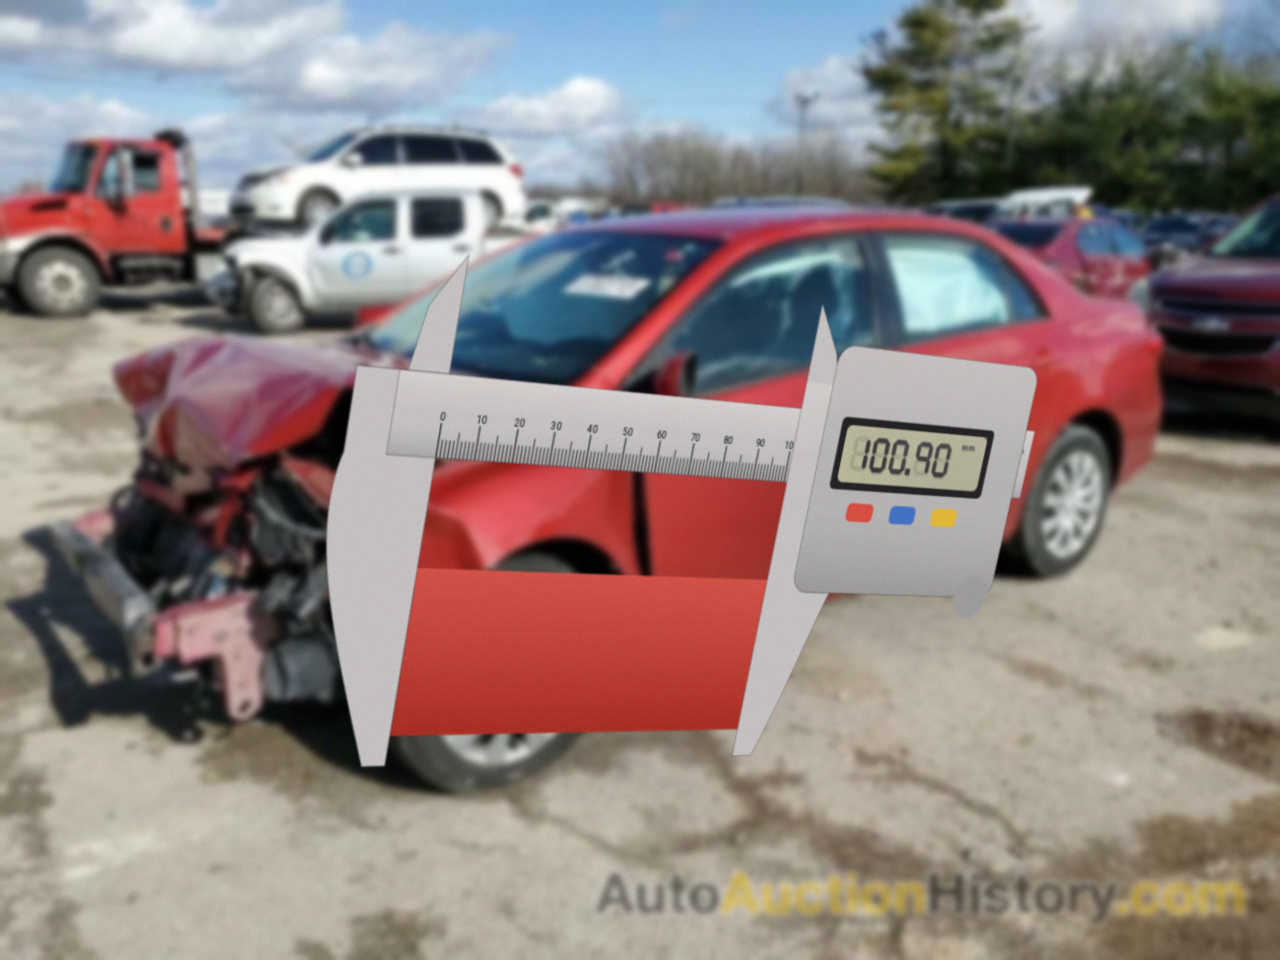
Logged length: 100.90 mm
